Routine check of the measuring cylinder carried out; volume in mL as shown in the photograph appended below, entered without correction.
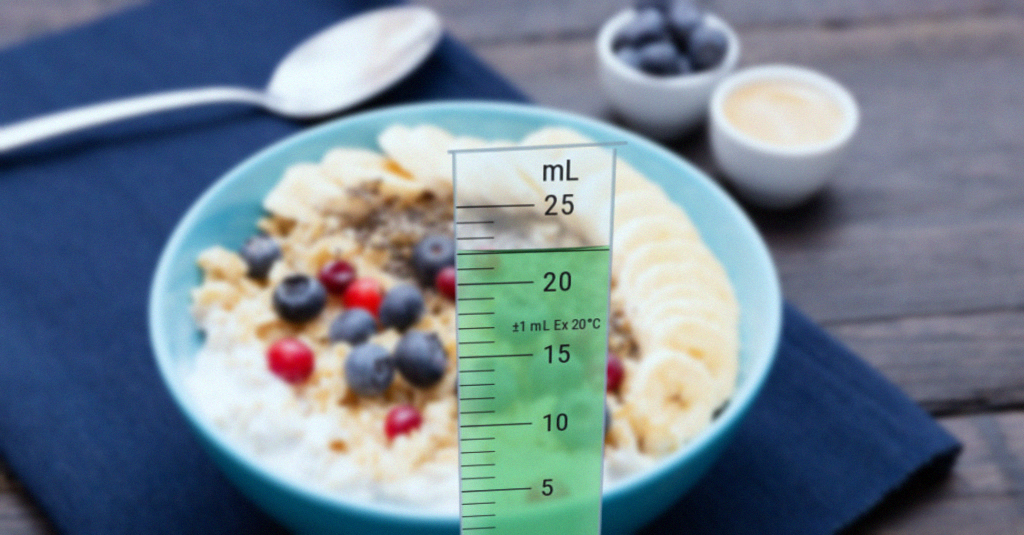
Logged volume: 22 mL
